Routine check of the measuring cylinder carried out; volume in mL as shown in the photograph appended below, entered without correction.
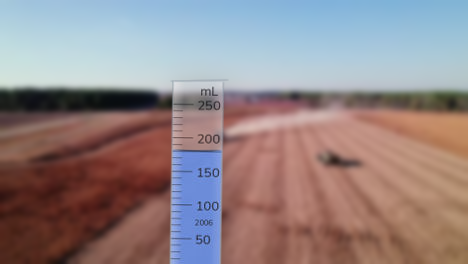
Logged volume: 180 mL
